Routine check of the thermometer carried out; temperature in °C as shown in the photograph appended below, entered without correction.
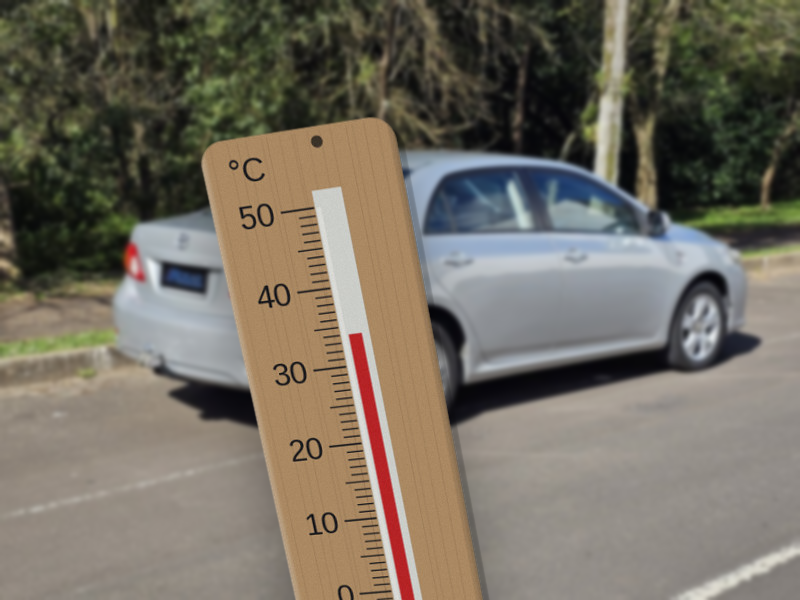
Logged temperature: 34 °C
